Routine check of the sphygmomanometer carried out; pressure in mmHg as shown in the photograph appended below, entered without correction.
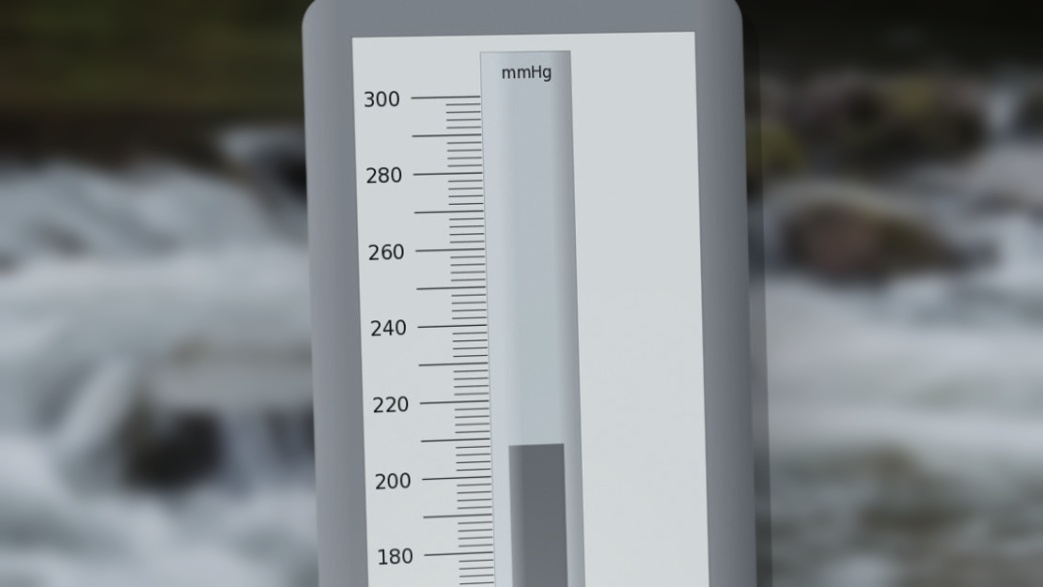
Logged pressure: 208 mmHg
